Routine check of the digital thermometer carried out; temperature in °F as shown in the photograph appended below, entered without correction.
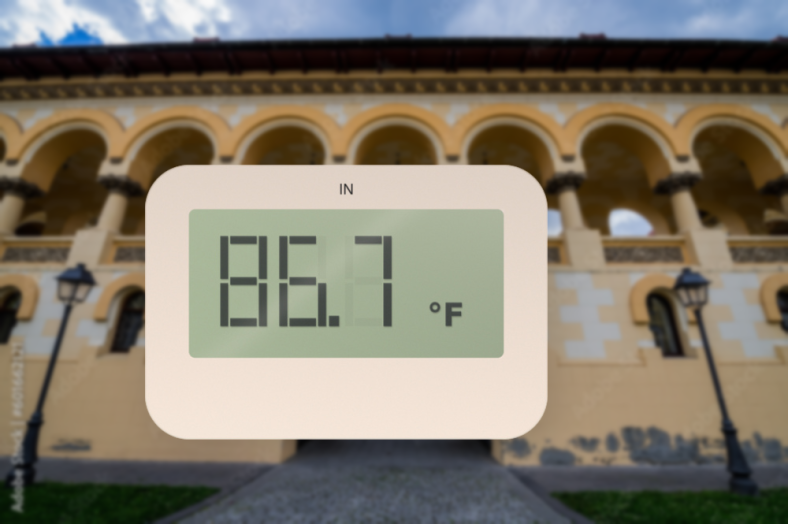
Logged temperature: 86.7 °F
